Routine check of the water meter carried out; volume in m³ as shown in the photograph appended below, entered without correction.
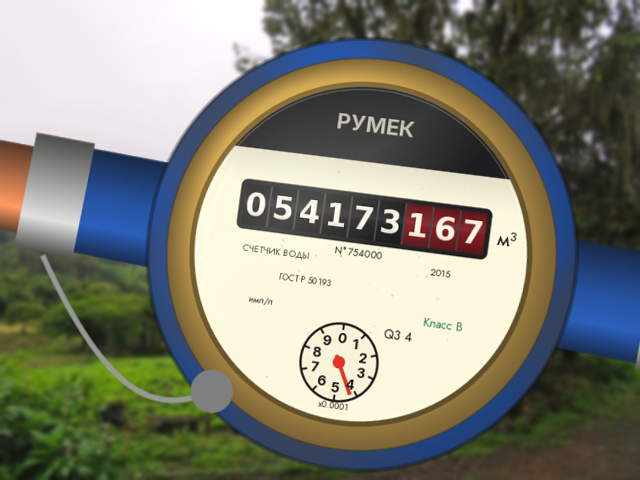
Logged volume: 54173.1674 m³
